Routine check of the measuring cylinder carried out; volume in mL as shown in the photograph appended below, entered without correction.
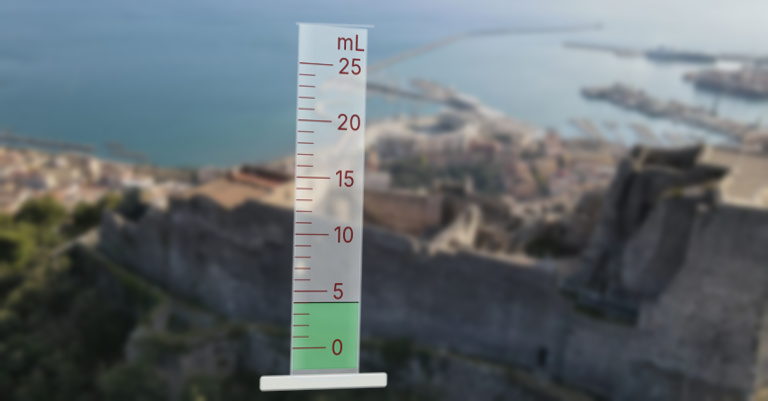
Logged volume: 4 mL
